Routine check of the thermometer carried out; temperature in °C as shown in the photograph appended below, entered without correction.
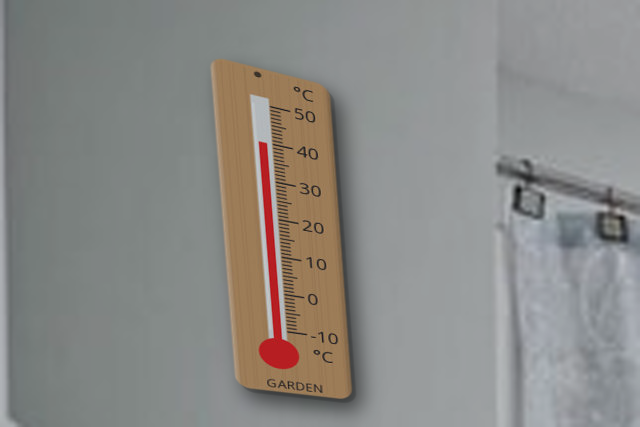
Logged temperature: 40 °C
